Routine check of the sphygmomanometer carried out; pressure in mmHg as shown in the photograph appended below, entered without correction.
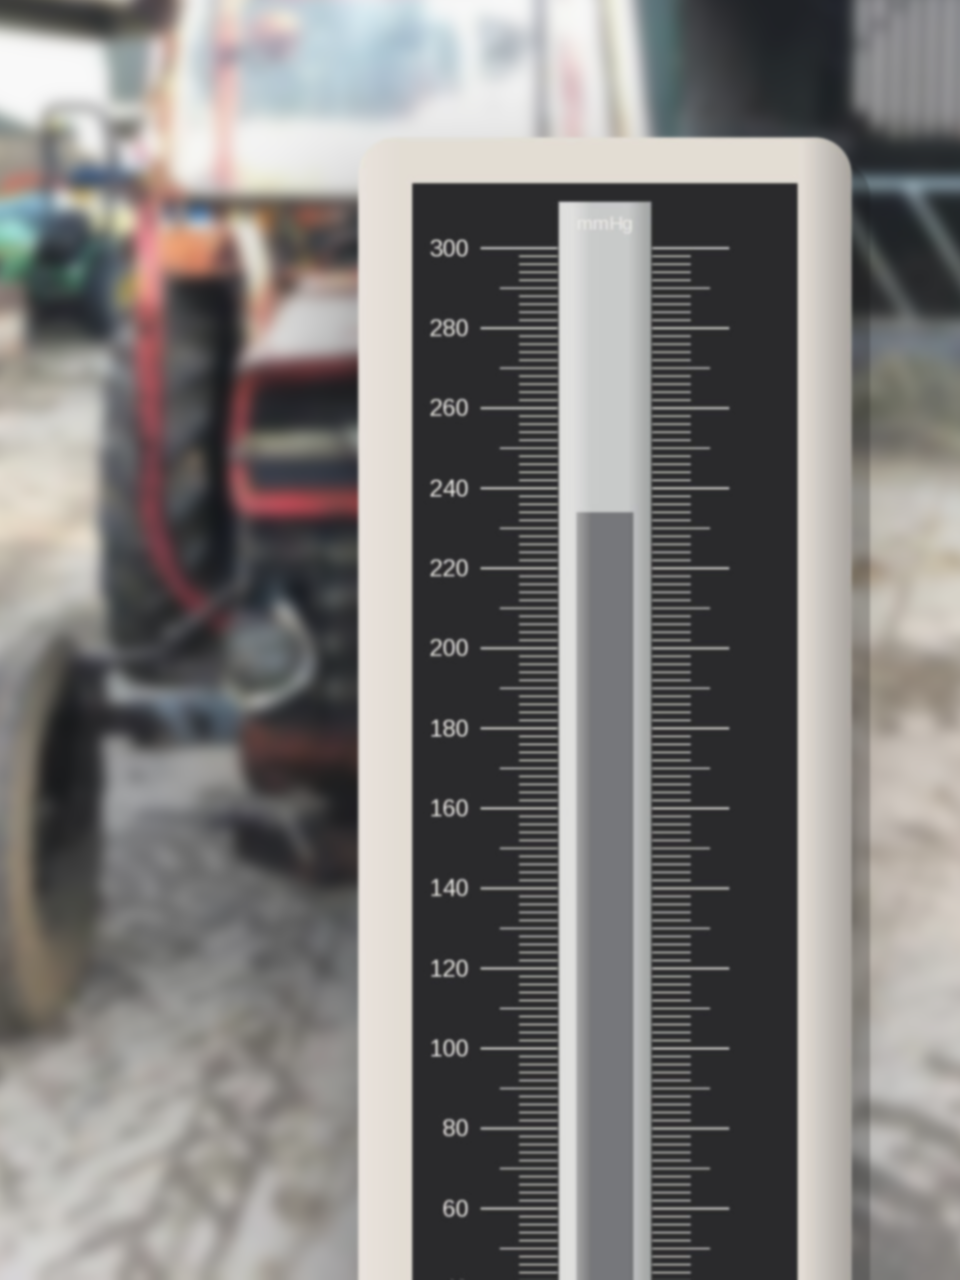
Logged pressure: 234 mmHg
